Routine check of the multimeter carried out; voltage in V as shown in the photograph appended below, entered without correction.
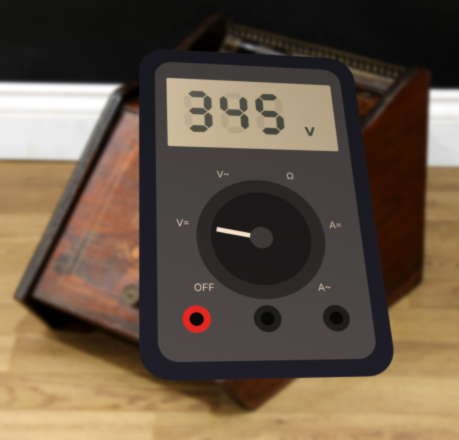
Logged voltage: 345 V
